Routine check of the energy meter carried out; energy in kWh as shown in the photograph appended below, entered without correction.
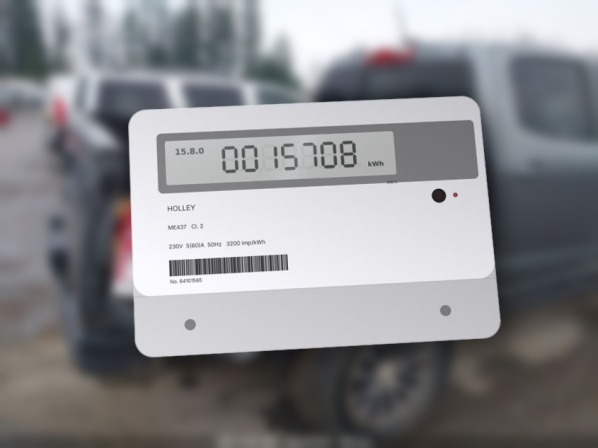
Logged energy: 15708 kWh
